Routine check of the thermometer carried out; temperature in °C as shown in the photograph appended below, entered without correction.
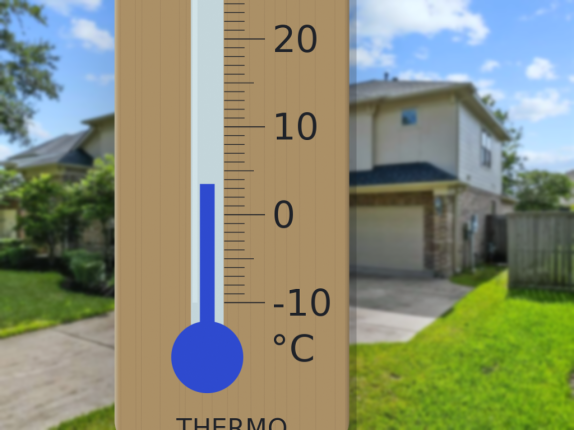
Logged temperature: 3.5 °C
